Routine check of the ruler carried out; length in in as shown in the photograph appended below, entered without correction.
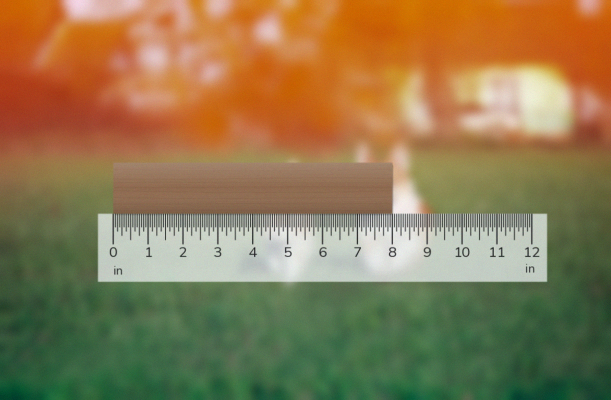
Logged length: 8 in
